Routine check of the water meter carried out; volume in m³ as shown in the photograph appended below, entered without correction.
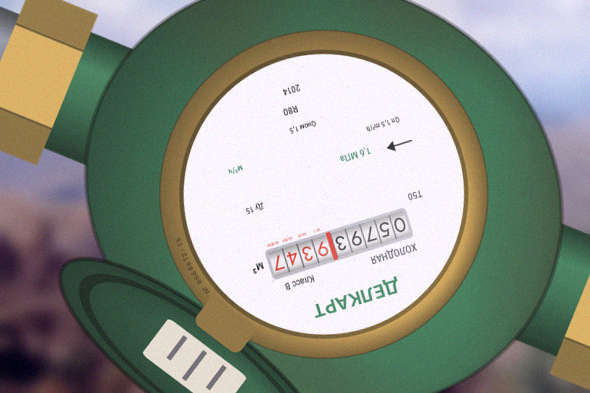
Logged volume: 5793.9347 m³
